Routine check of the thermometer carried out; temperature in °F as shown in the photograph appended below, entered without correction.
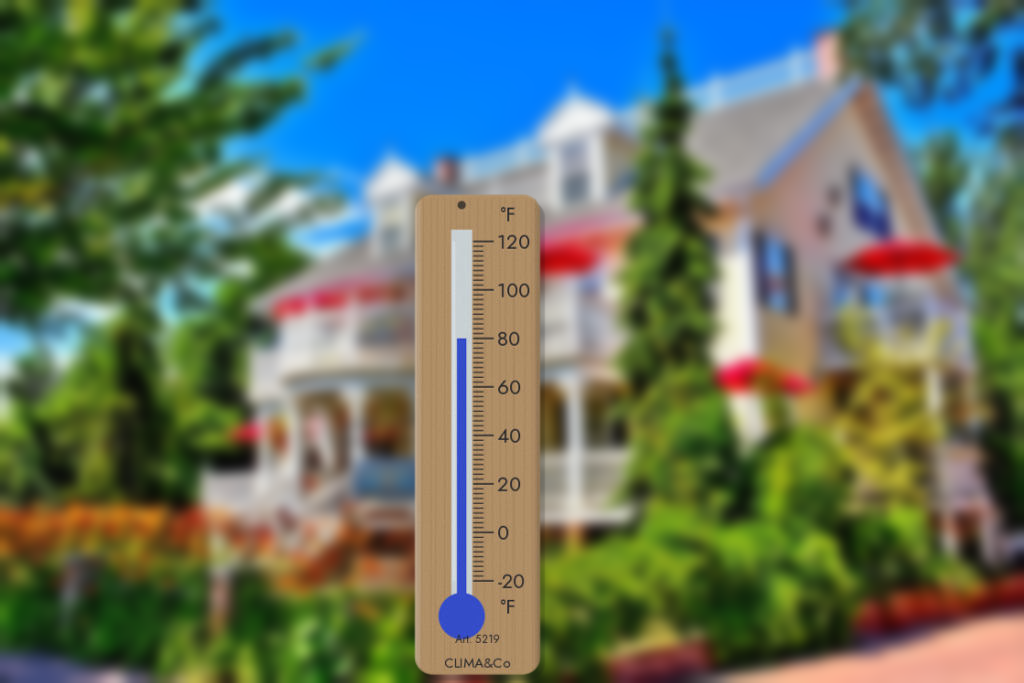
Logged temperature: 80 °F
